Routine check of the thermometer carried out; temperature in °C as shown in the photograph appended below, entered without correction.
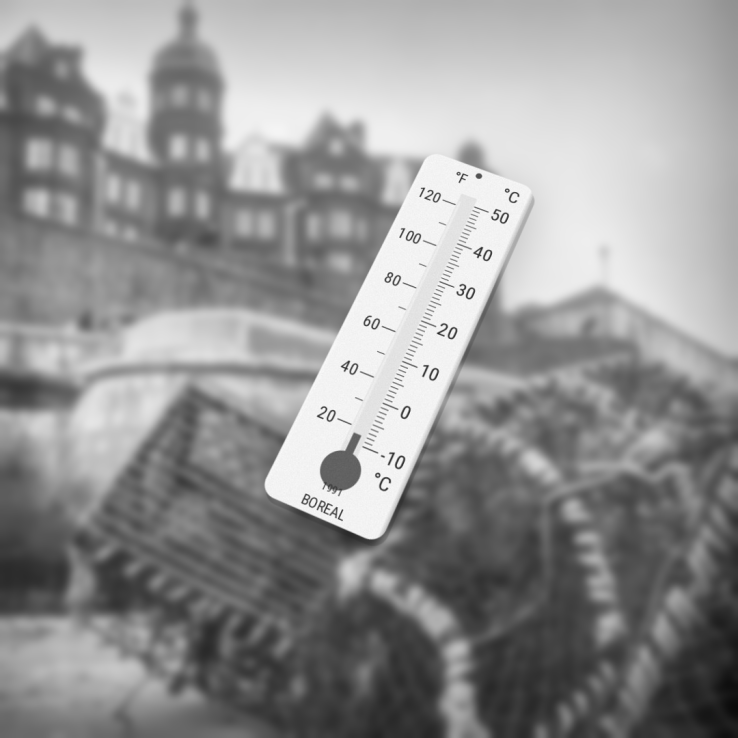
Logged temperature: -8 °C
